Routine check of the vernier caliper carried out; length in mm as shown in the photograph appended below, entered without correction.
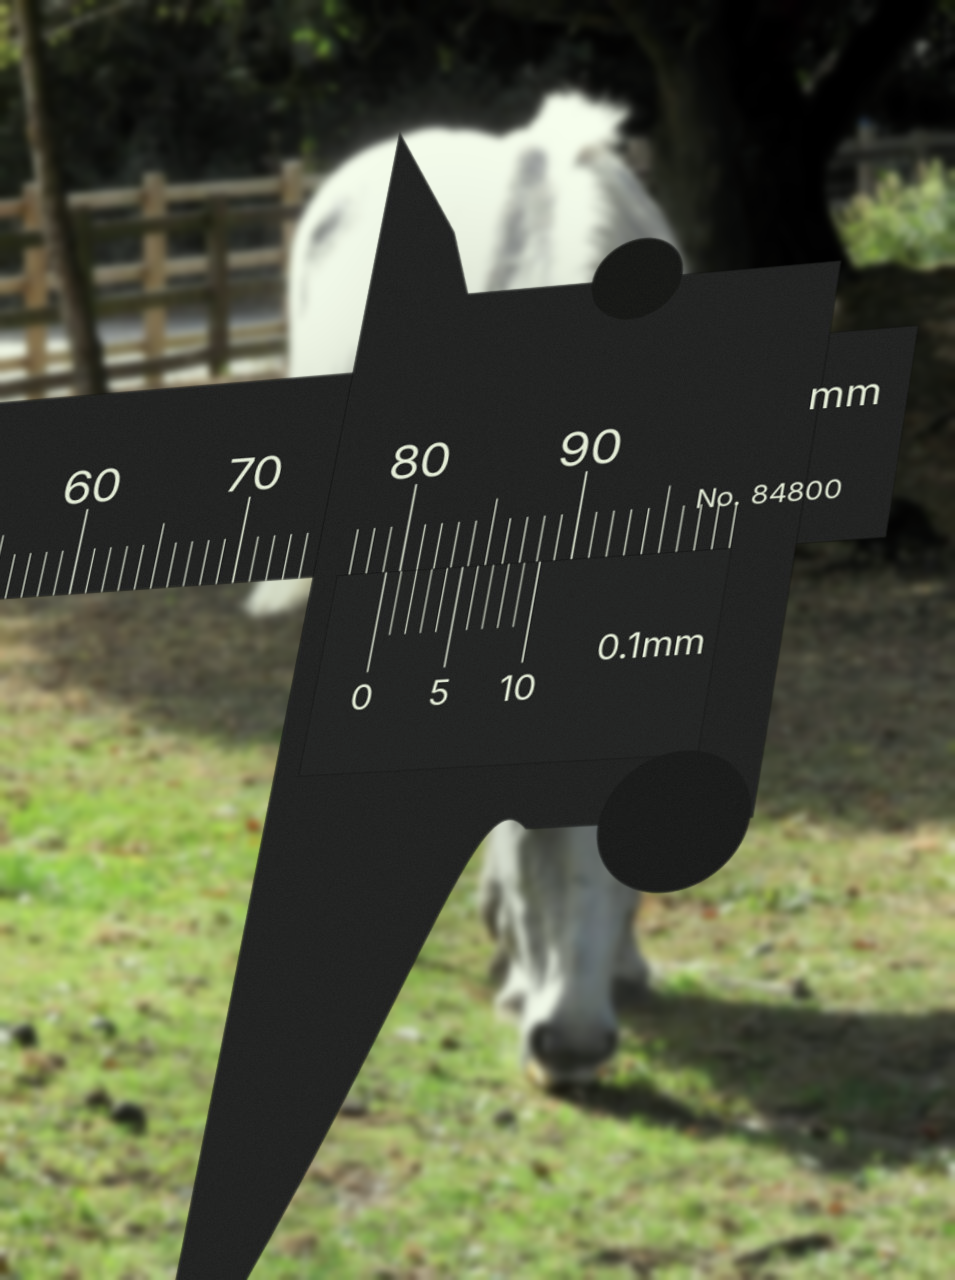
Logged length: 79.2 mm
